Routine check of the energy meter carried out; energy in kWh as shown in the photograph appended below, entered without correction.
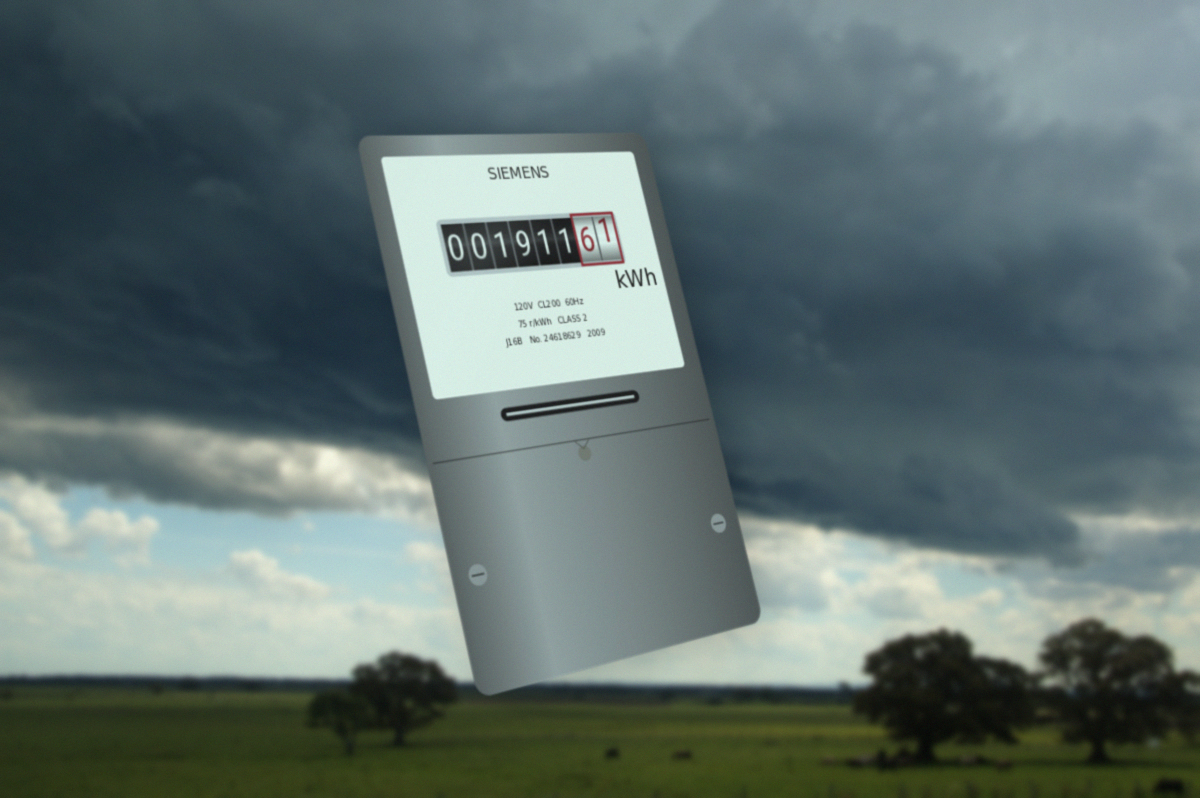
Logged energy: 1911.61 kWh
